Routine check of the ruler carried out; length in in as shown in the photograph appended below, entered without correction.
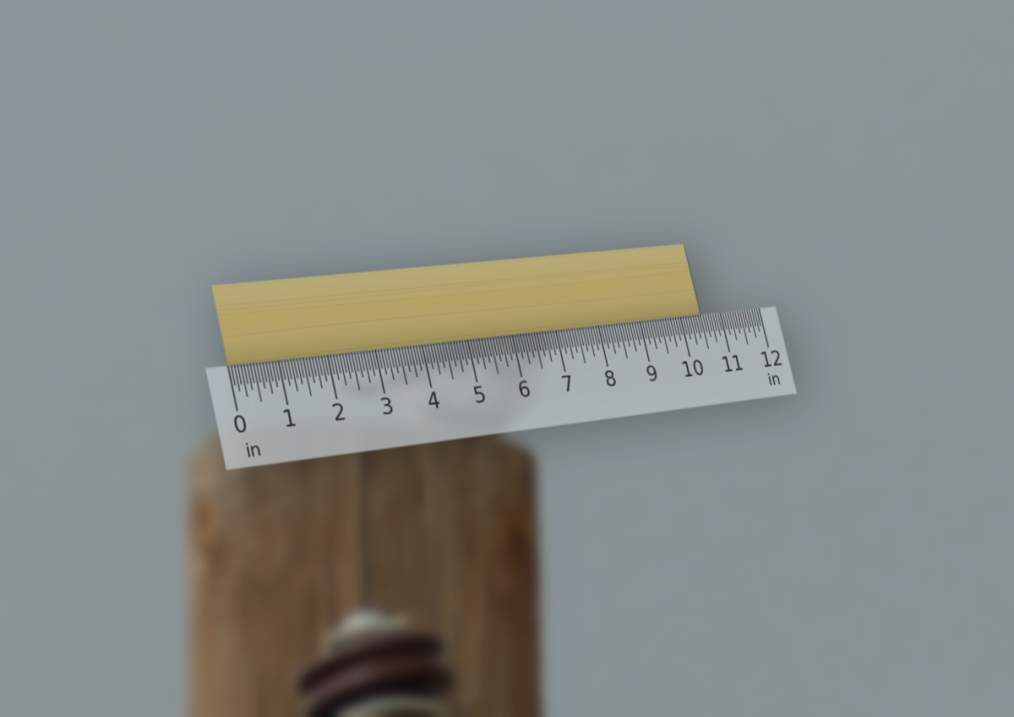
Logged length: 10.5 in
